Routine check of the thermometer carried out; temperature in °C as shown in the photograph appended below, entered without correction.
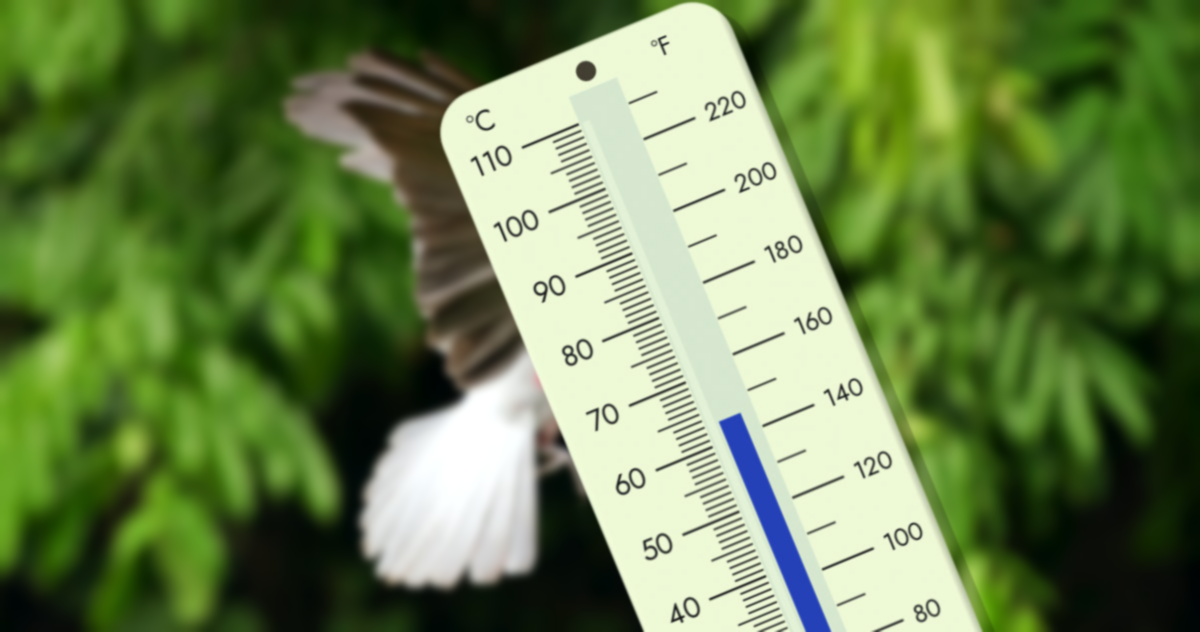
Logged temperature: 63 °C
